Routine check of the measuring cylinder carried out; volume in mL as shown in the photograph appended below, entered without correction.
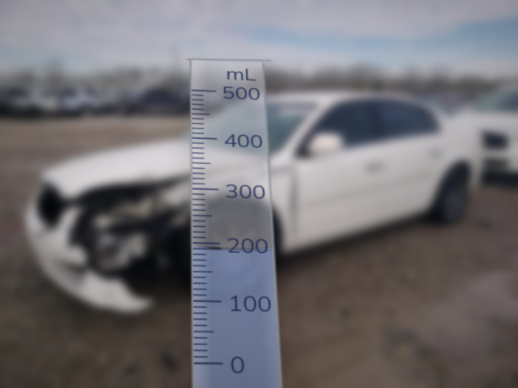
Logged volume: 190 mL
